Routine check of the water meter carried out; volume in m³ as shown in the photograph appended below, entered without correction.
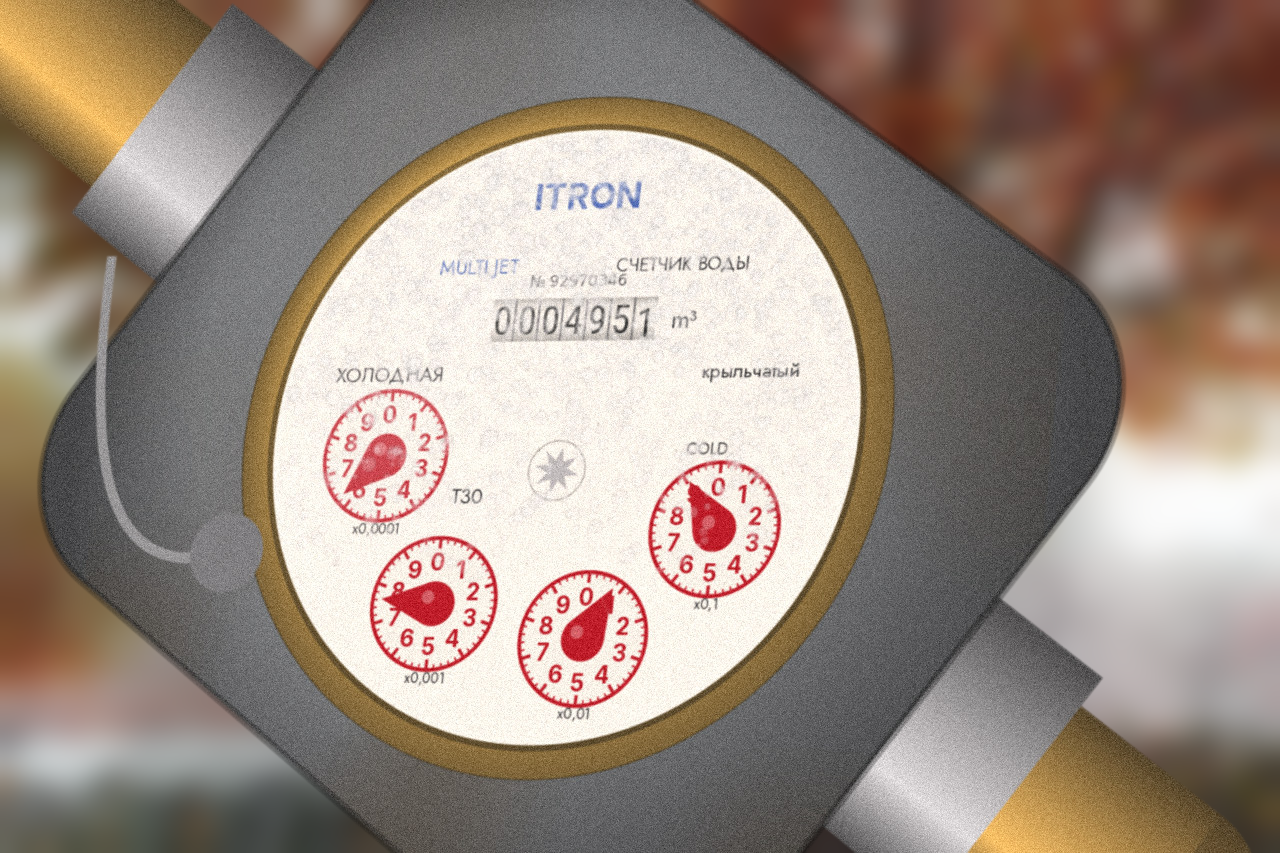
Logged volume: 4950.9076 m³
